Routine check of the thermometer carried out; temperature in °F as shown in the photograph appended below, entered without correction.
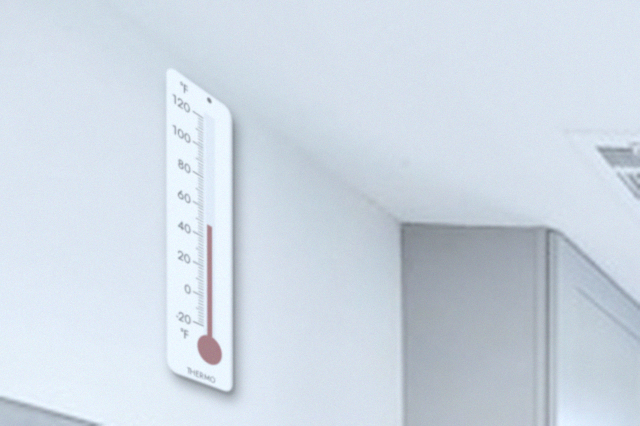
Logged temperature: 50 °F
